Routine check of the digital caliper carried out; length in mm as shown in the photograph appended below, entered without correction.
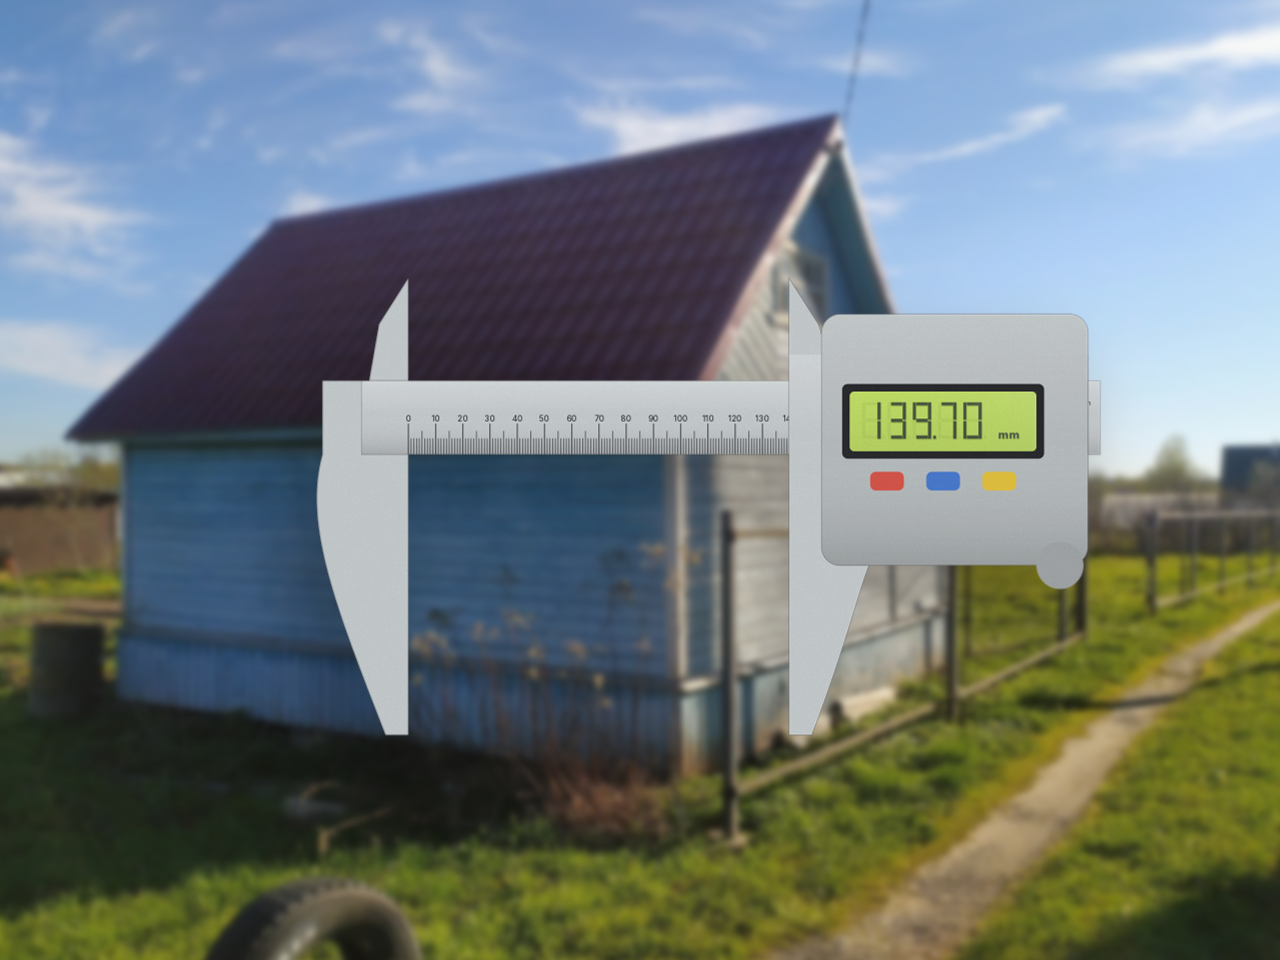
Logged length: 139.70 mm
